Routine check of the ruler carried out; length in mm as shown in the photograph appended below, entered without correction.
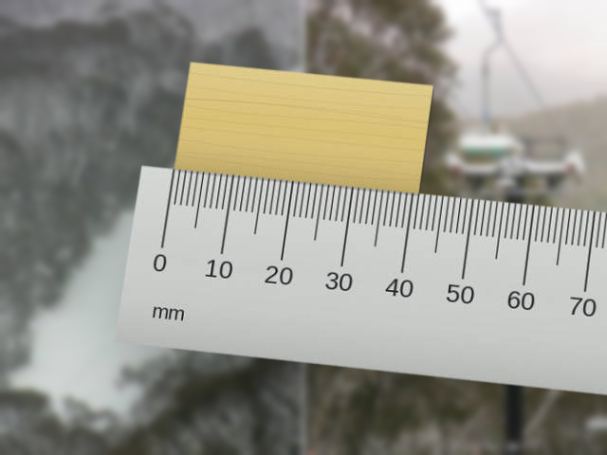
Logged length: 41 mm
